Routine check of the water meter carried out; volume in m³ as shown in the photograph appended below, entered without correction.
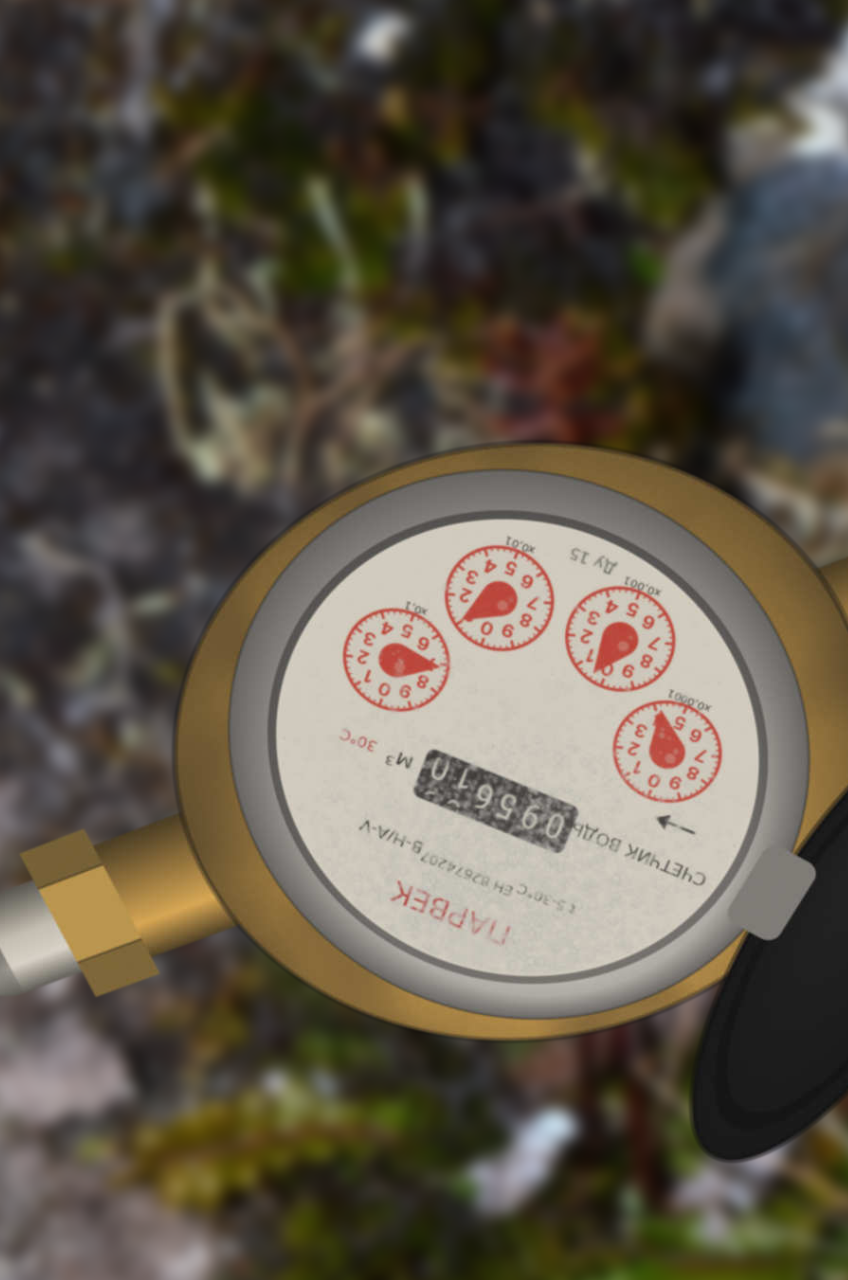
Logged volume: 95609.7104 m³
